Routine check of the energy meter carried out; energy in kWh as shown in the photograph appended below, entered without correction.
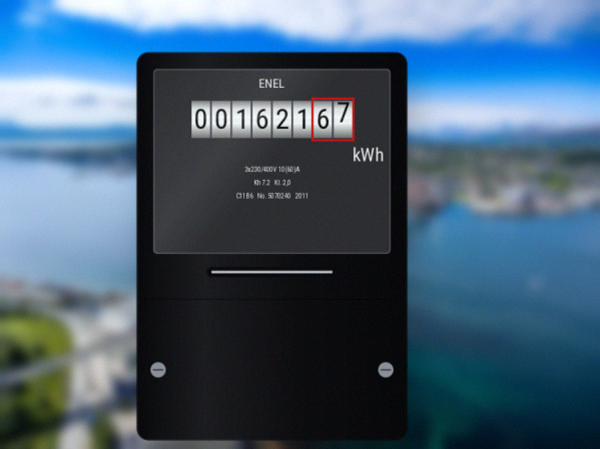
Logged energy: 1621.67 kWh
